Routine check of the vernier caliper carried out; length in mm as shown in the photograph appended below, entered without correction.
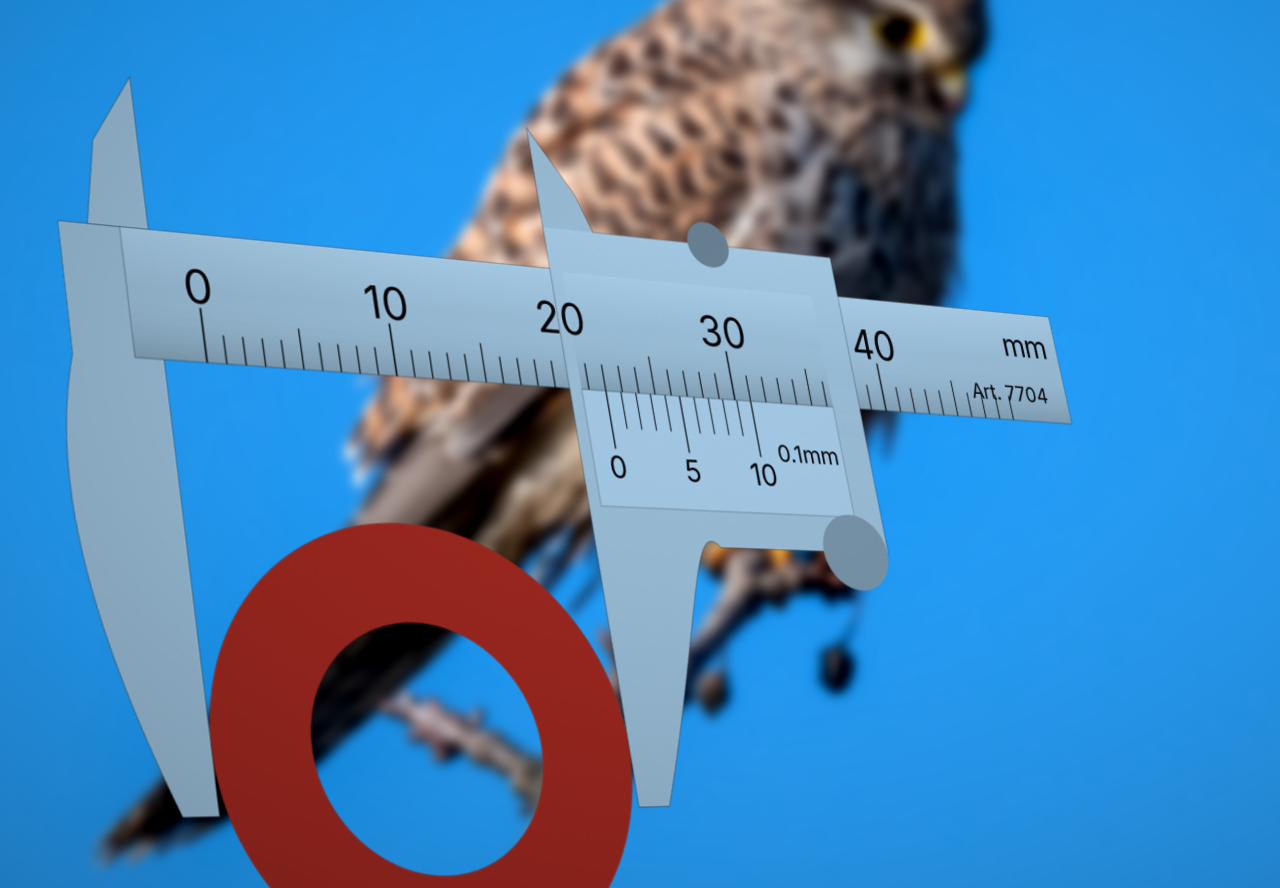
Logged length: 22.0 mm
